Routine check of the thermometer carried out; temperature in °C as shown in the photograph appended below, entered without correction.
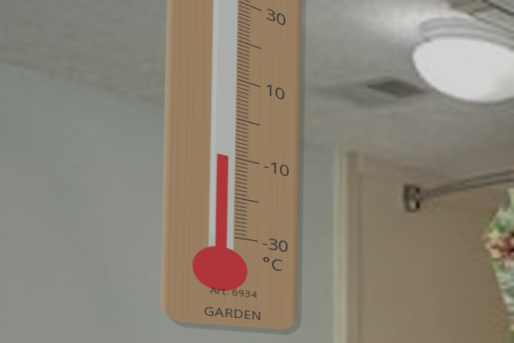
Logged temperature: -10 °C
